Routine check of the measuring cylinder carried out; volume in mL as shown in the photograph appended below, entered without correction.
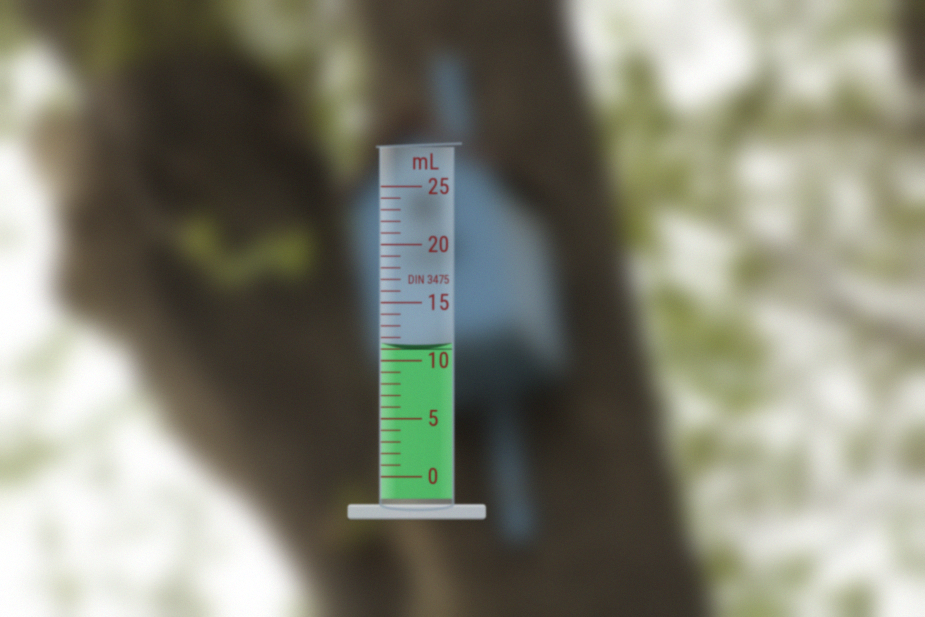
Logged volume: 11 mL
